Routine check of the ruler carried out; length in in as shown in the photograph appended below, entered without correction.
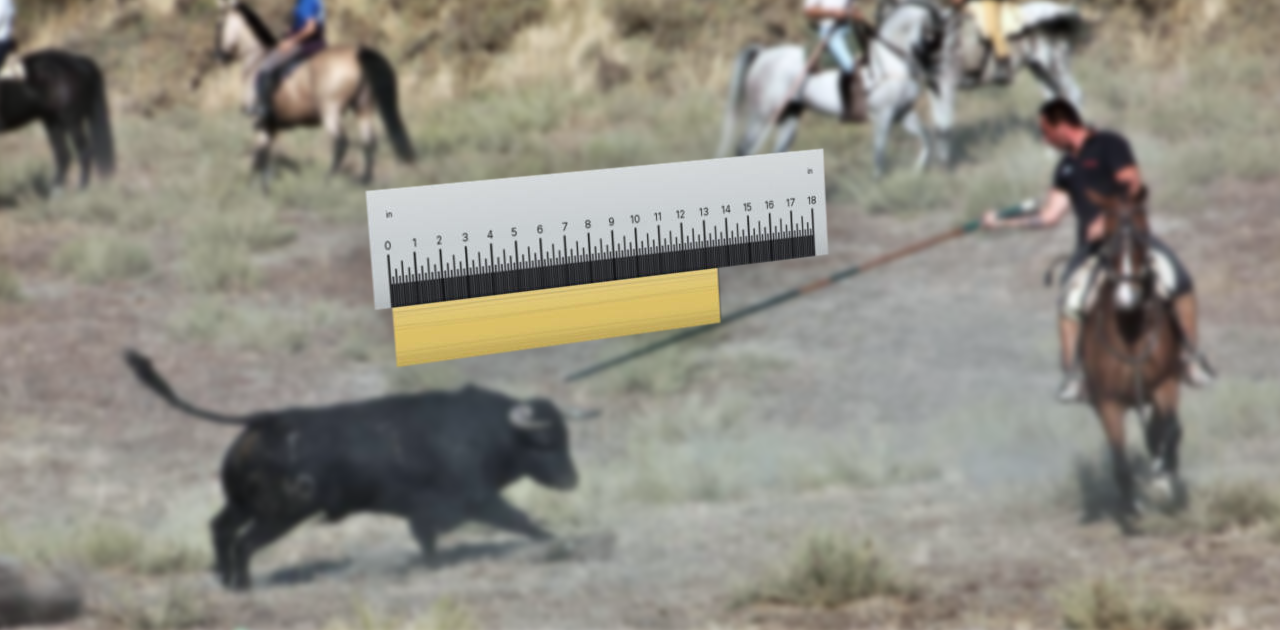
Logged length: 13.5 in
